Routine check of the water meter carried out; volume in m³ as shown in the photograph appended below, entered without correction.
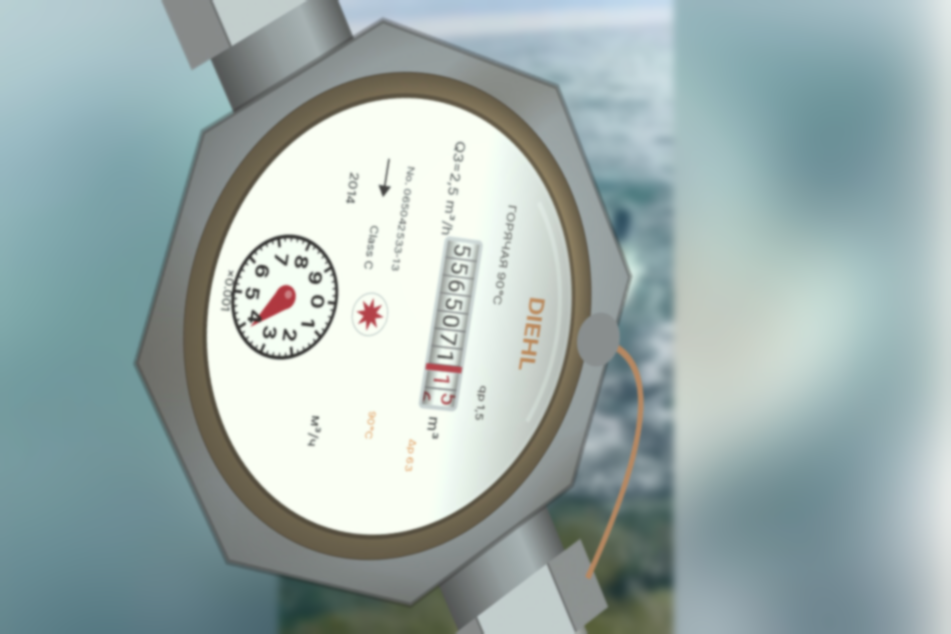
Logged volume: 5565071.153 m³
